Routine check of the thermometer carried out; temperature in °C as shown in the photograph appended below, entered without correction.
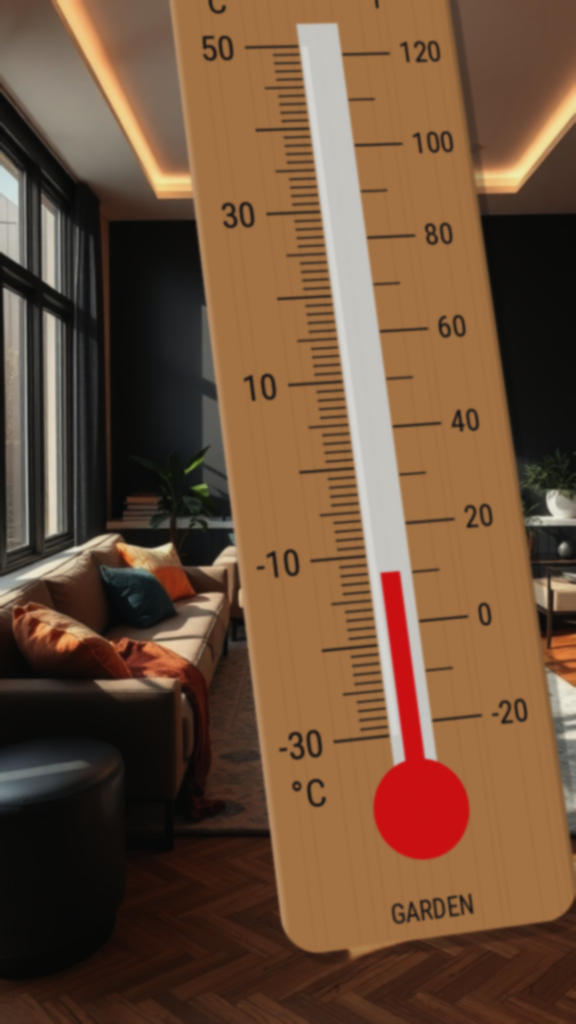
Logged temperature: -12 °C
